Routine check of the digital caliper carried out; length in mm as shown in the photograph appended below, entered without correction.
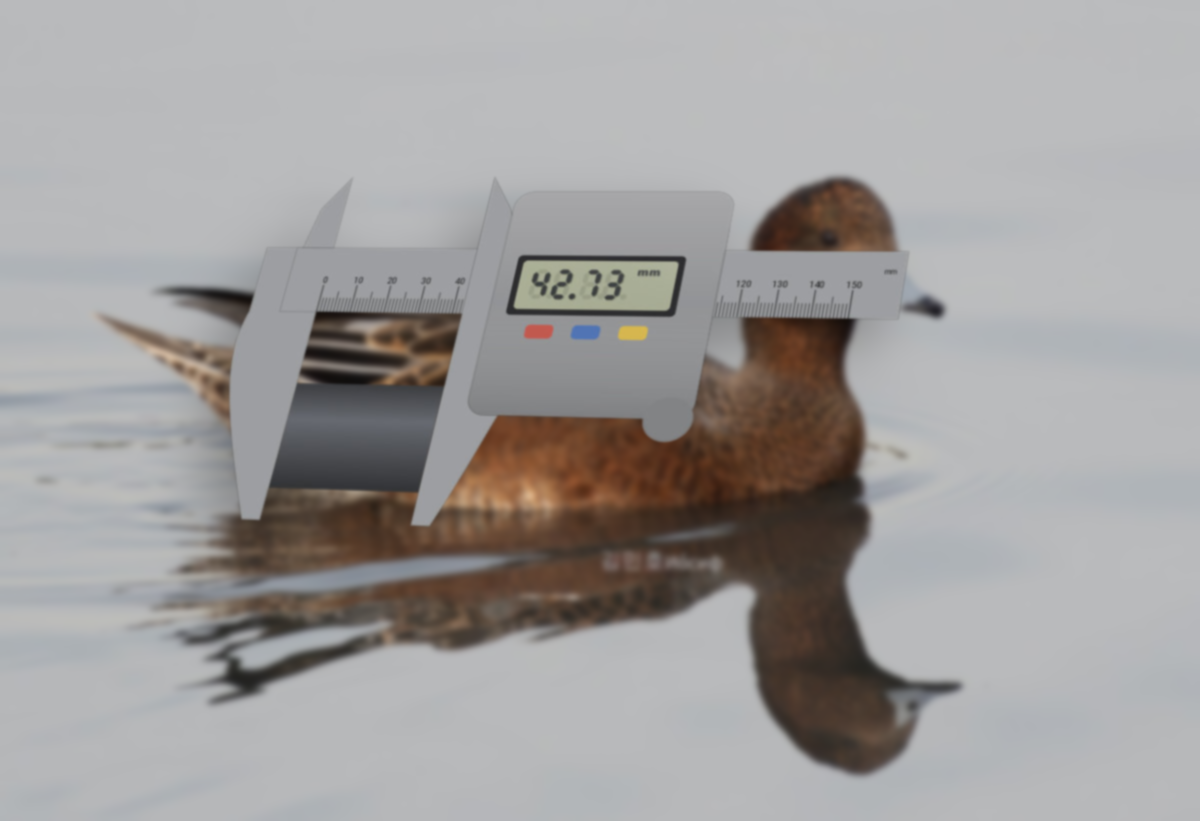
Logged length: 42.73 mm
